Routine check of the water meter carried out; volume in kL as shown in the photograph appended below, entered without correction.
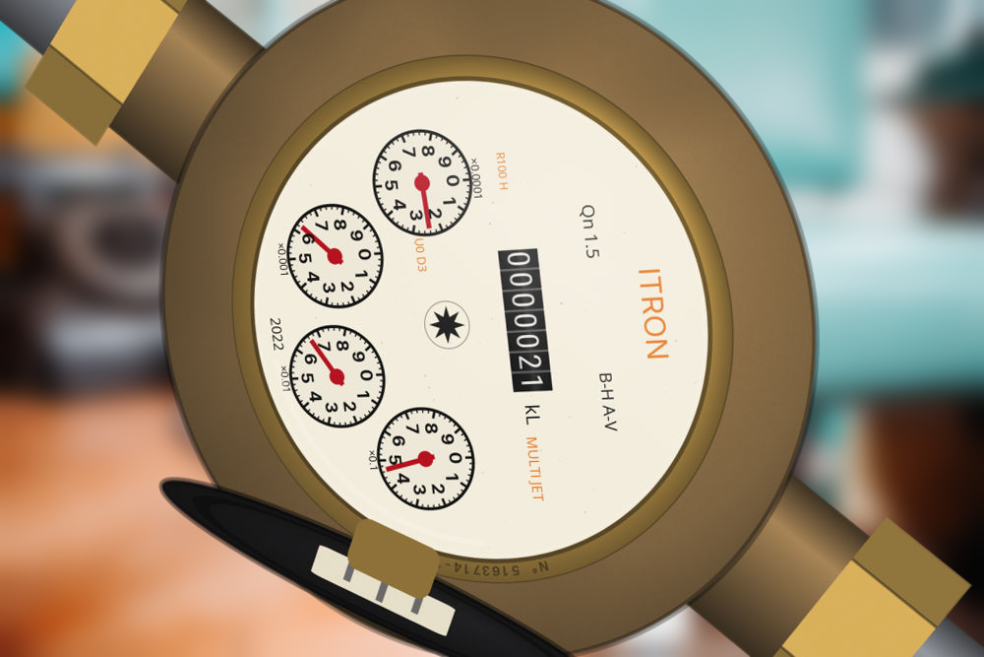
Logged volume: 21.4662 kL
